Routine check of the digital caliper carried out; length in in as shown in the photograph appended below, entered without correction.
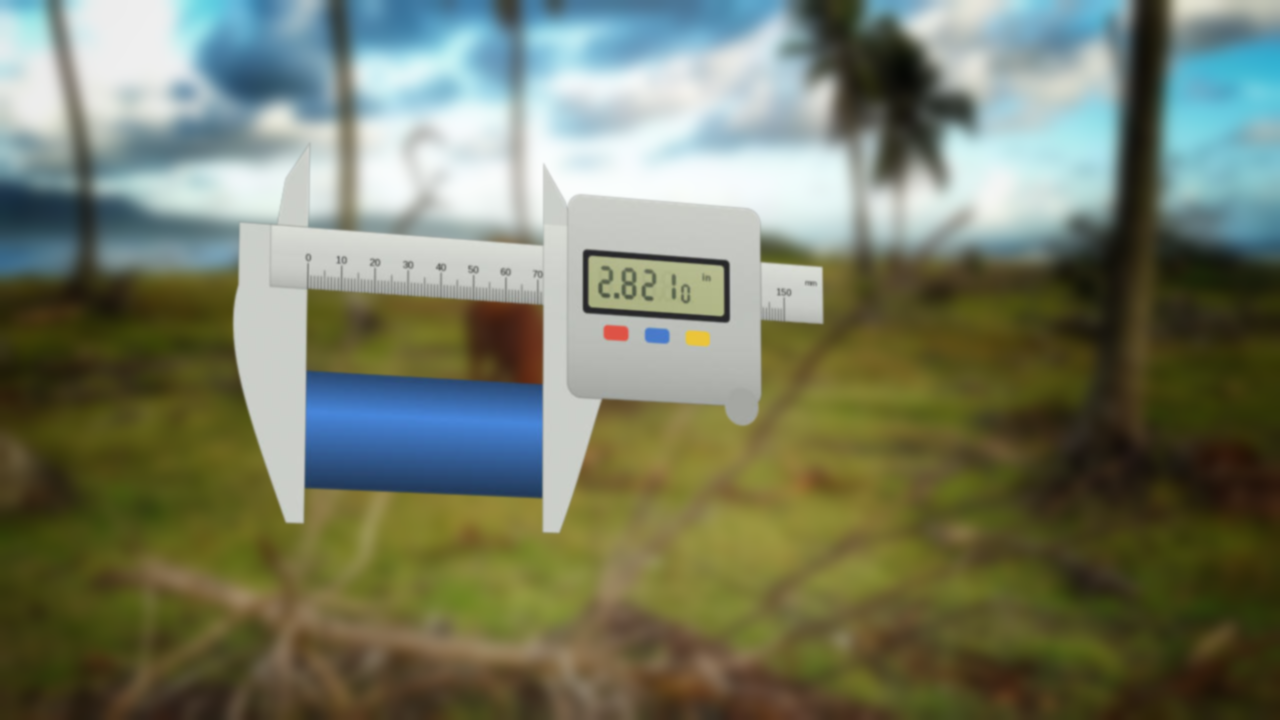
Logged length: 2.8210 in
